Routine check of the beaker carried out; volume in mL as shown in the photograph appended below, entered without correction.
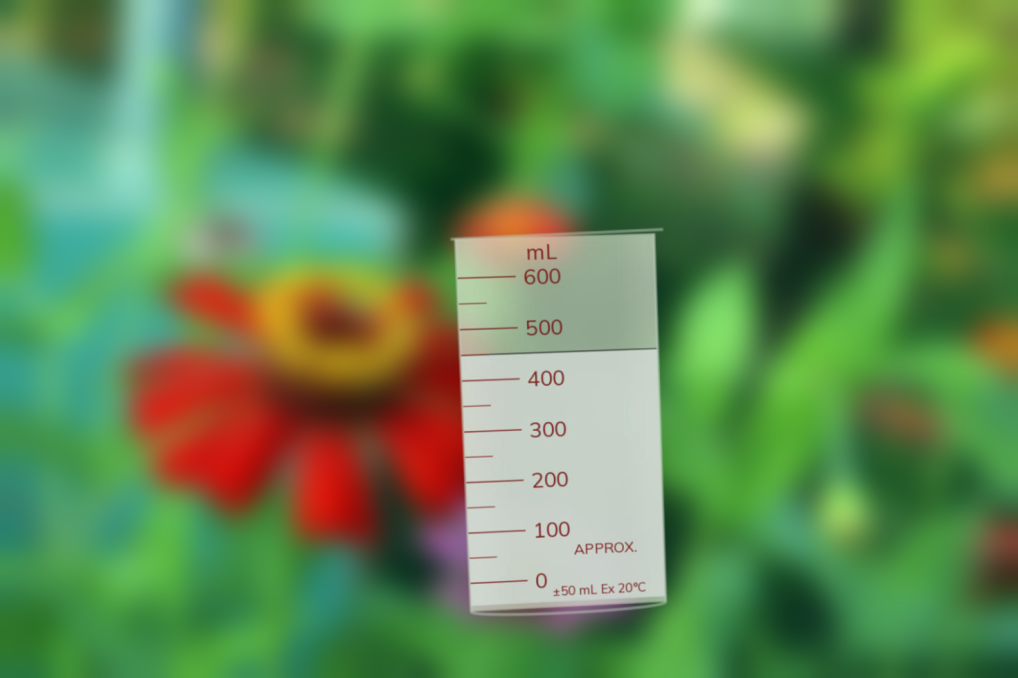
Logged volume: 450 mL
